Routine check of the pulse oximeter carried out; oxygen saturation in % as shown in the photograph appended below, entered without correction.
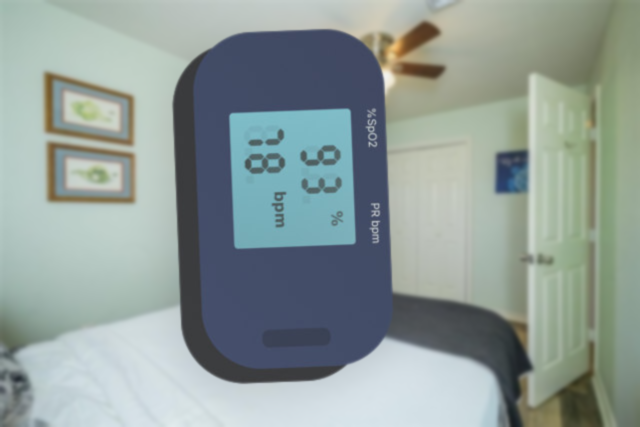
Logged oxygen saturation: 93 %
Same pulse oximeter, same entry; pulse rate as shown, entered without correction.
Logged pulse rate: 78 bpm
